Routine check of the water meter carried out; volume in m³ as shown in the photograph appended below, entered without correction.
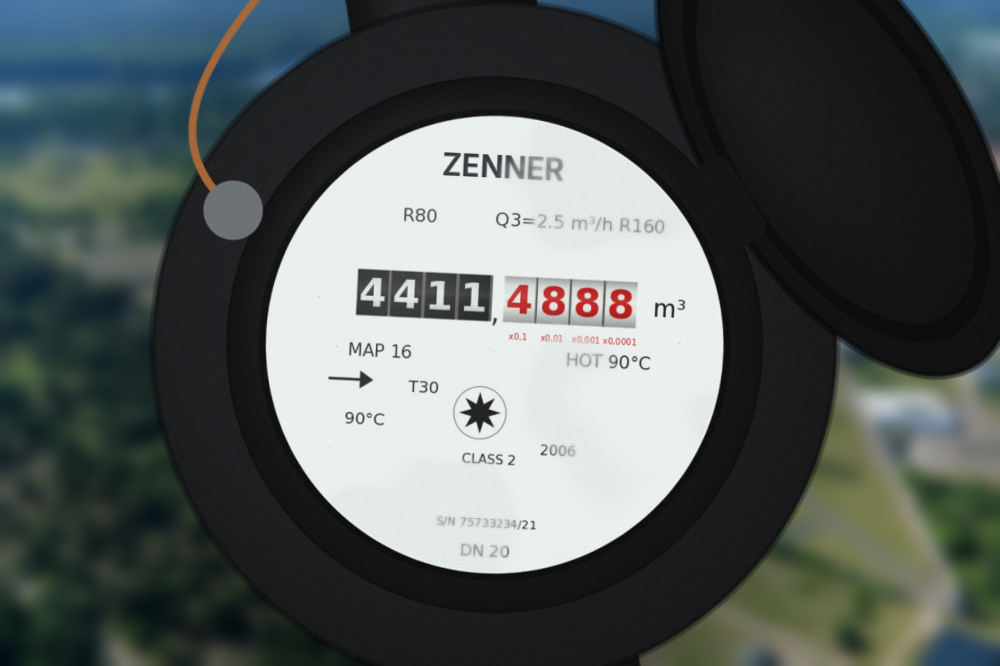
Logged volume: 4411.4888 m³
